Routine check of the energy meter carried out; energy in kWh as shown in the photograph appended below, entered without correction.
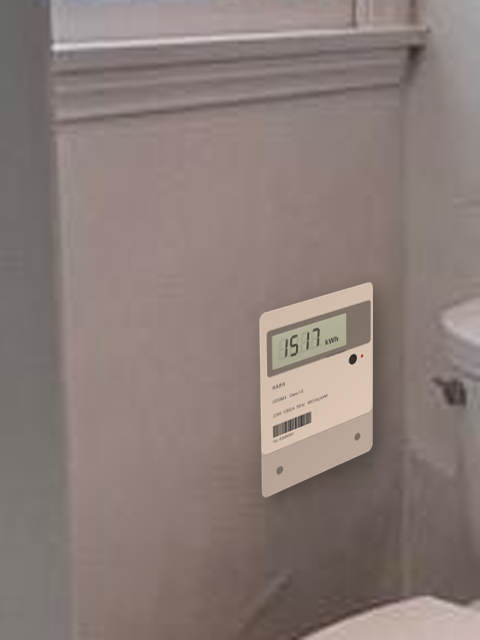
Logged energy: 1517 kWh
